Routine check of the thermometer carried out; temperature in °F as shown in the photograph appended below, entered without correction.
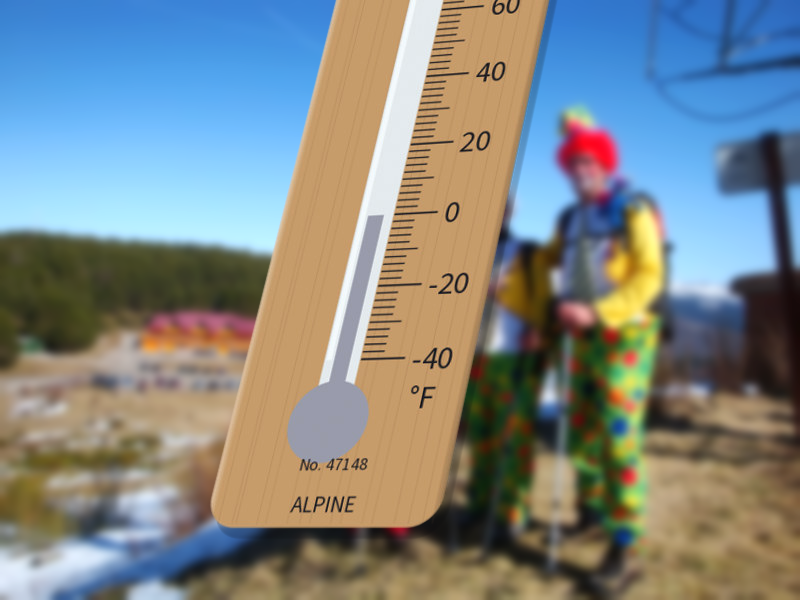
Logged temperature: 0 °F
